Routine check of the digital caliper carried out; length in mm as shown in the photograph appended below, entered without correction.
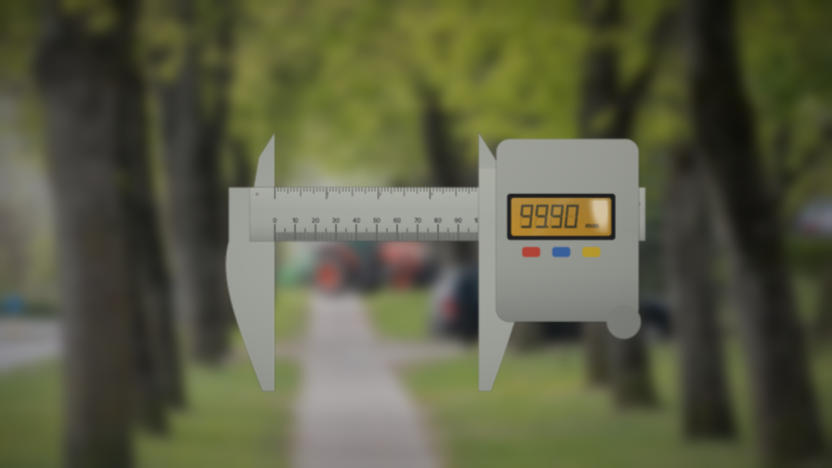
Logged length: 99.90 mm
